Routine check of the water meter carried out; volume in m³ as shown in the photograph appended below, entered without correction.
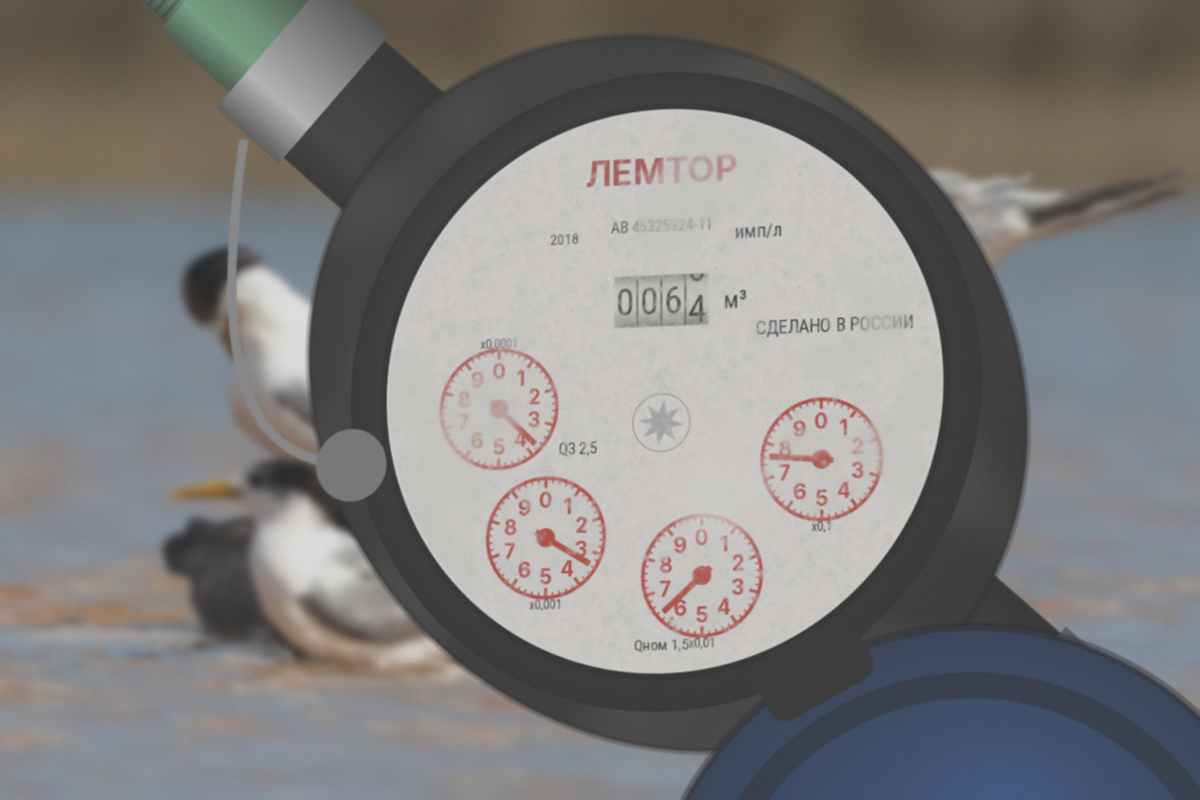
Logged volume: 63.7633 m³
